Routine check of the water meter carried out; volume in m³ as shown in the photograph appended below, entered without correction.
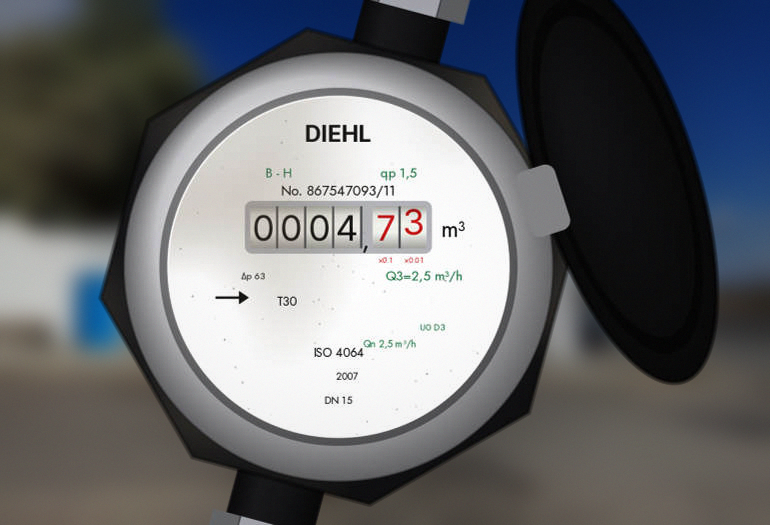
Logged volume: 4.73 m³
